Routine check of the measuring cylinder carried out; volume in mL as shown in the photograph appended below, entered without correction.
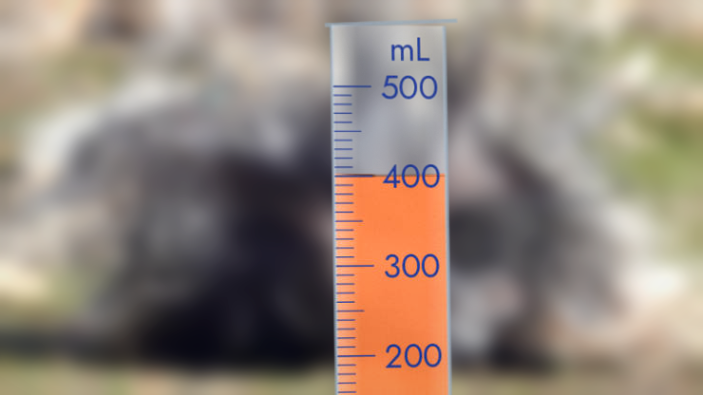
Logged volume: 400 mL
